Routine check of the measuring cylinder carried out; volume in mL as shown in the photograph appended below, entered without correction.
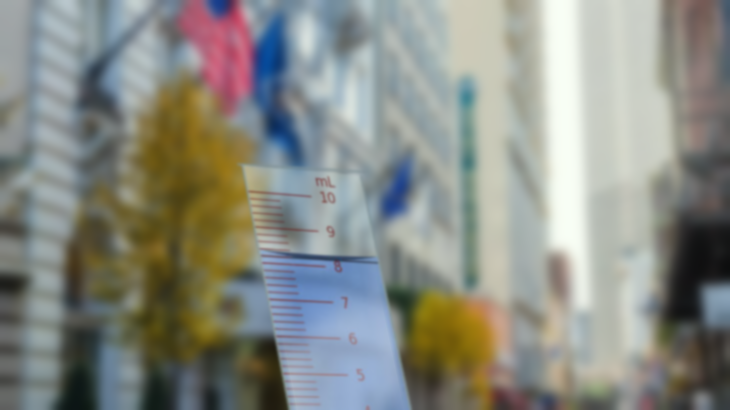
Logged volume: 8.2 mL
